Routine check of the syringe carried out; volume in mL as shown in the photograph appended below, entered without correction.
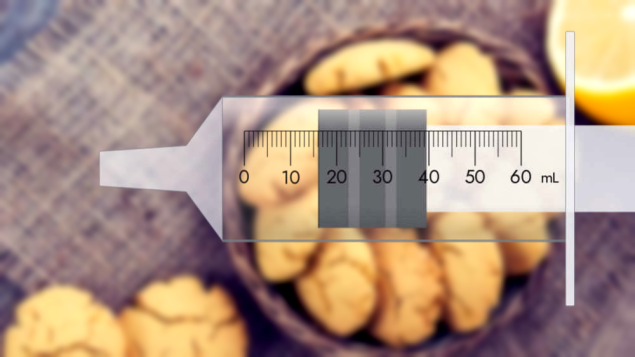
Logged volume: 16 mL
